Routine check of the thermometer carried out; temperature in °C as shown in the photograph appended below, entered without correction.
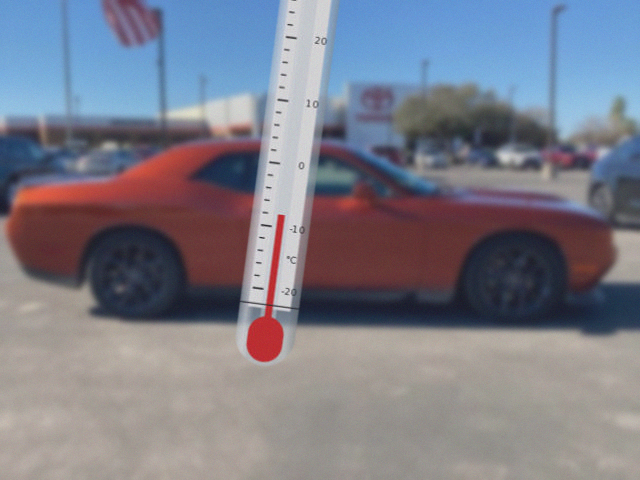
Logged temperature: -8 °C
